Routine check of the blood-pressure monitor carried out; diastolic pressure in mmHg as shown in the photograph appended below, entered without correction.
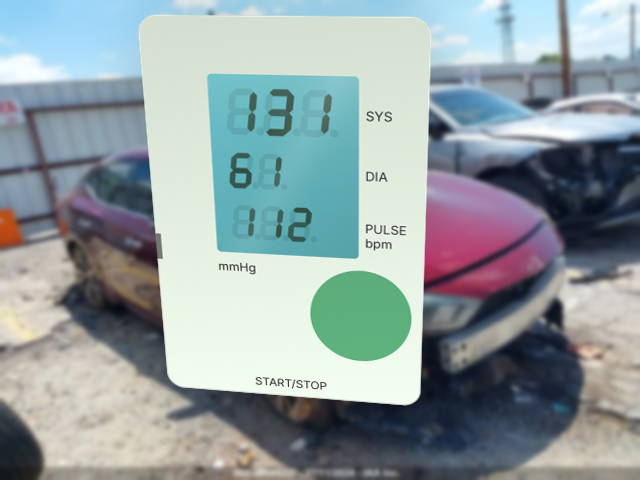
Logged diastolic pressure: 61 mmHg
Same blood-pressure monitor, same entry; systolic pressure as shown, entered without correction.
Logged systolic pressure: 131 mmHg
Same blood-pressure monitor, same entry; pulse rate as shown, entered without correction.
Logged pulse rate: 112 bpm
